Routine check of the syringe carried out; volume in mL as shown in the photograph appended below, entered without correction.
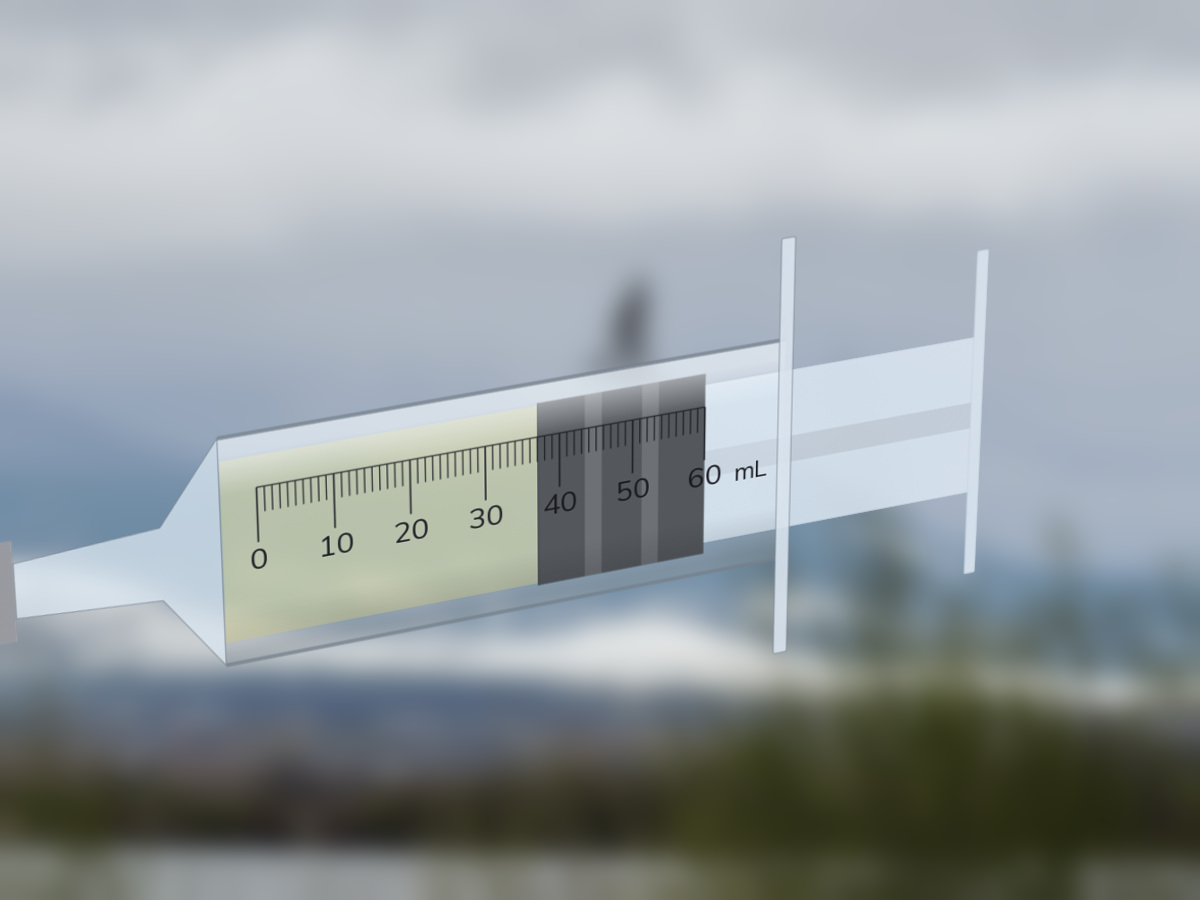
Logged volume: 37 mL
